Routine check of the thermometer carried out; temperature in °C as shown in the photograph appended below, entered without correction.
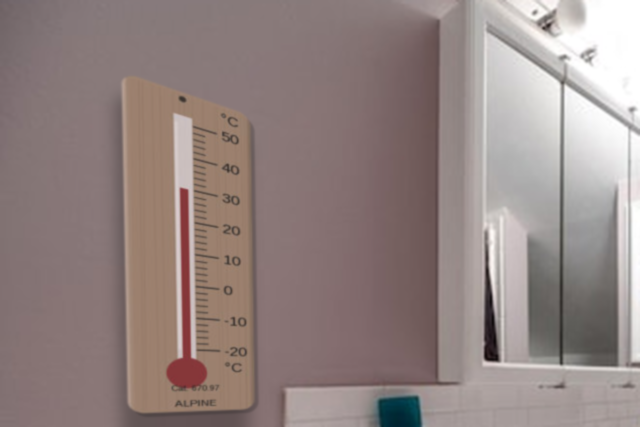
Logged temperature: 30 °C
